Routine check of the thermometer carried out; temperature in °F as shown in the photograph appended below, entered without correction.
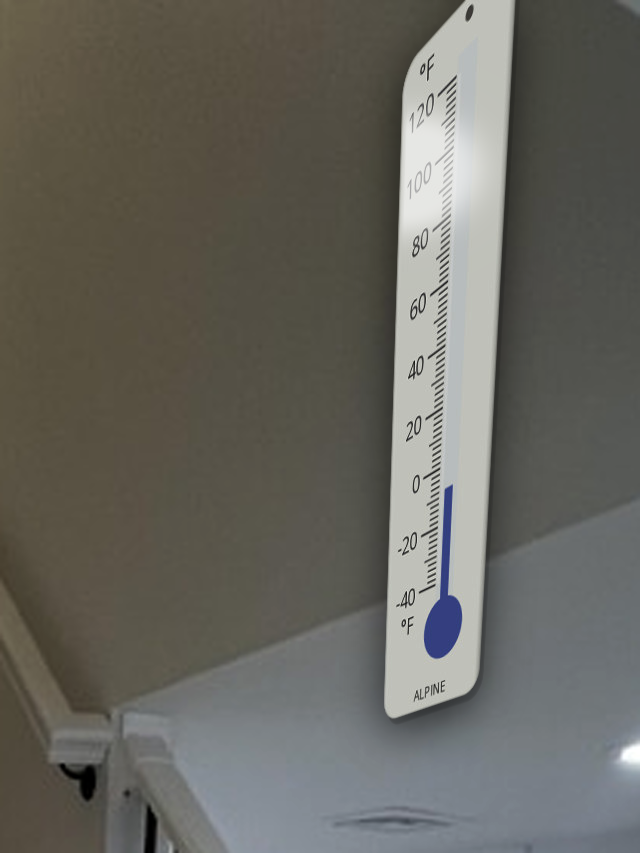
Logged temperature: -8 °F
